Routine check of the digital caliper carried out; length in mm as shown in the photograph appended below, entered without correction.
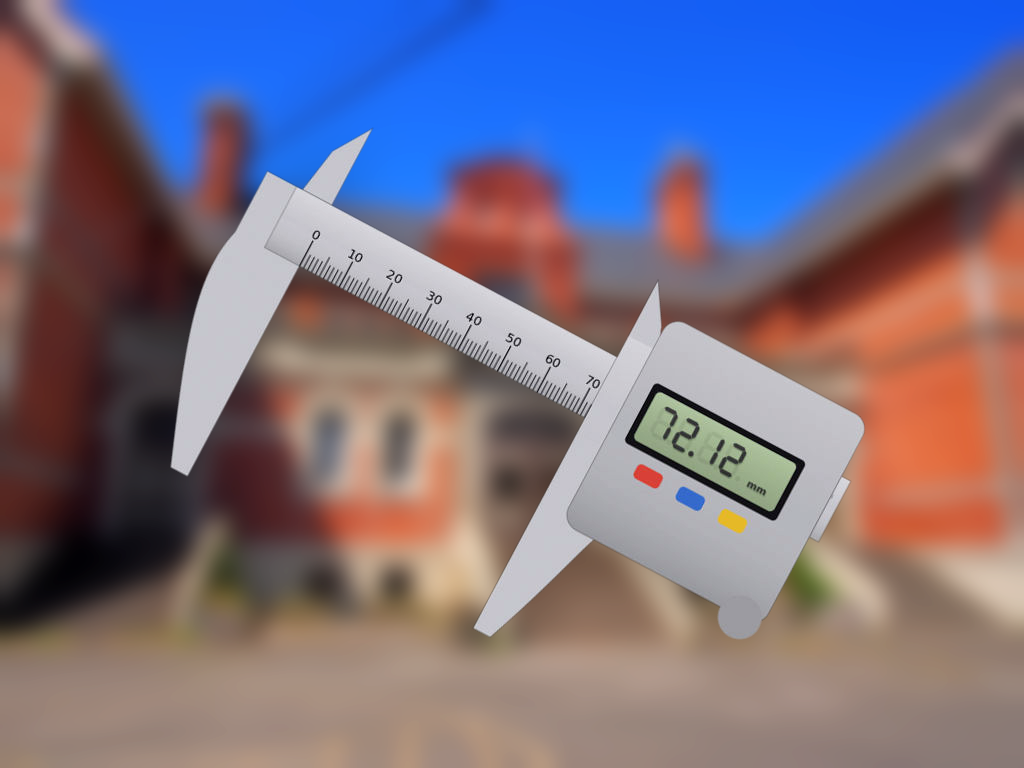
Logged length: 72.12 mm
